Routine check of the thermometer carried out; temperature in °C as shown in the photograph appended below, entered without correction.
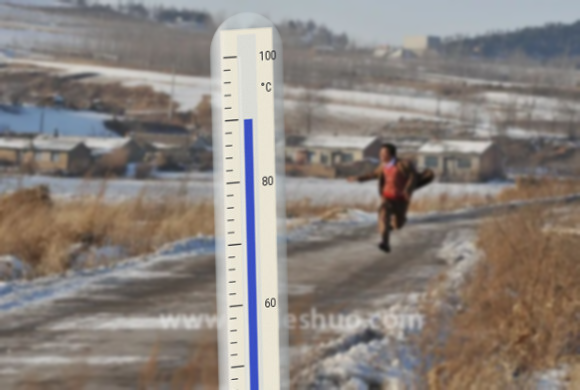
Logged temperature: 90 °C
